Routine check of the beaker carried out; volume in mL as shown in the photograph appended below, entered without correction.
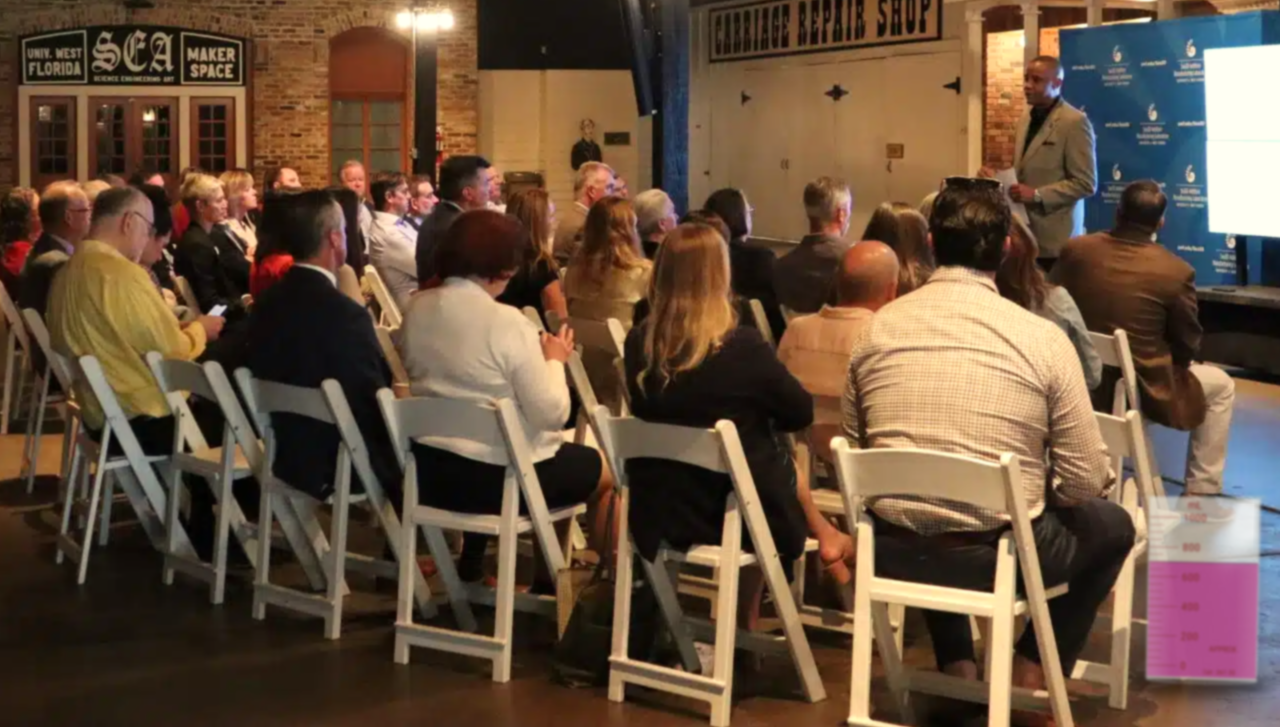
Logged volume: 700 mL
